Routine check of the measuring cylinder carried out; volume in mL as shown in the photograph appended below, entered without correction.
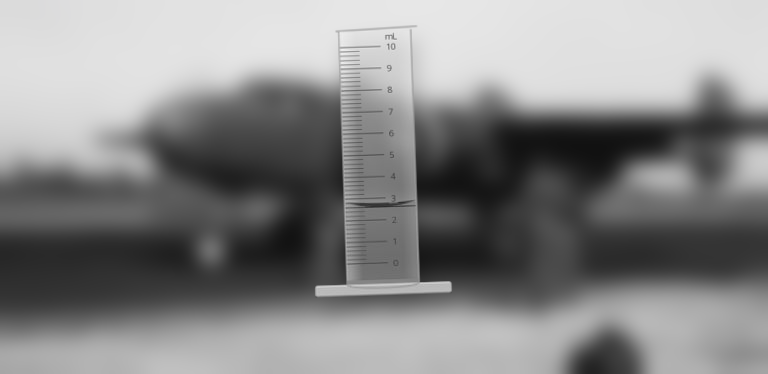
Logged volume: 2.6 mL
